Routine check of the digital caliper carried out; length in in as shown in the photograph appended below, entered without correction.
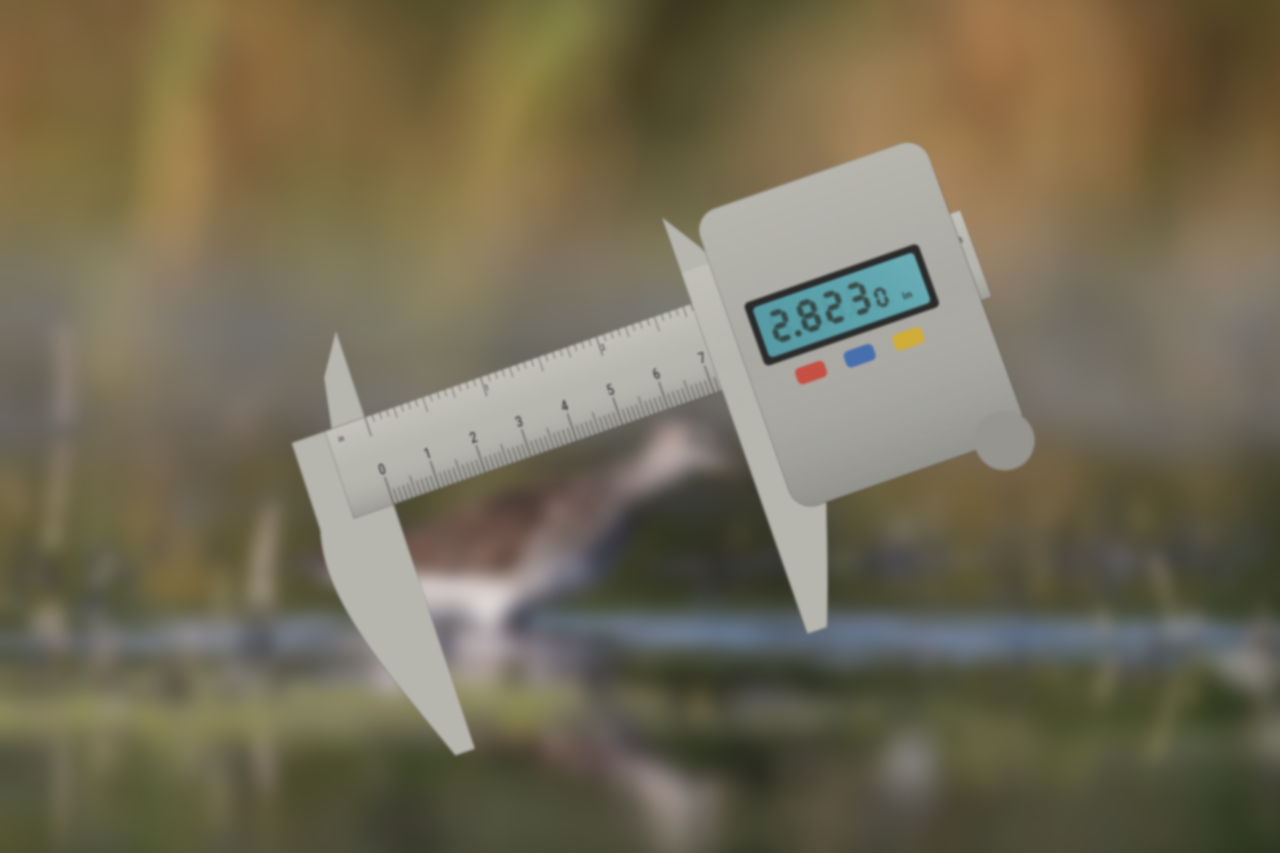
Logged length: 2.8230 in
